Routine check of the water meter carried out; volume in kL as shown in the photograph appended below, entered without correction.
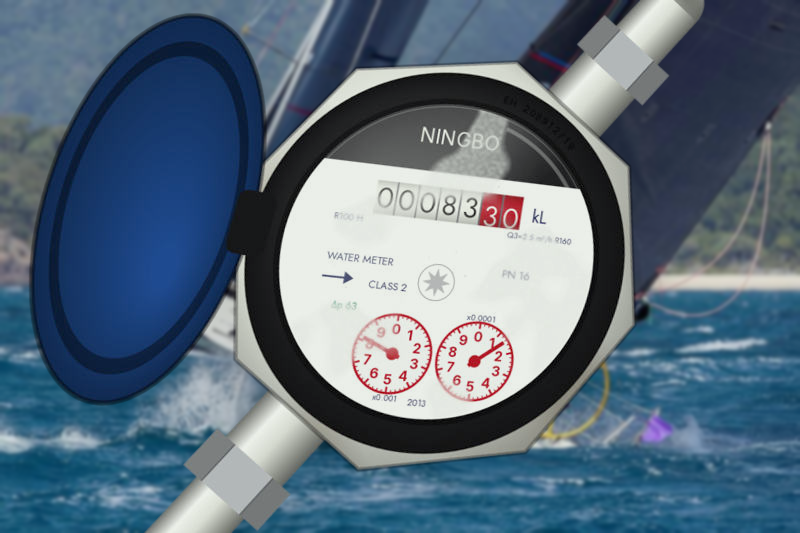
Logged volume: 83.2981 kL
